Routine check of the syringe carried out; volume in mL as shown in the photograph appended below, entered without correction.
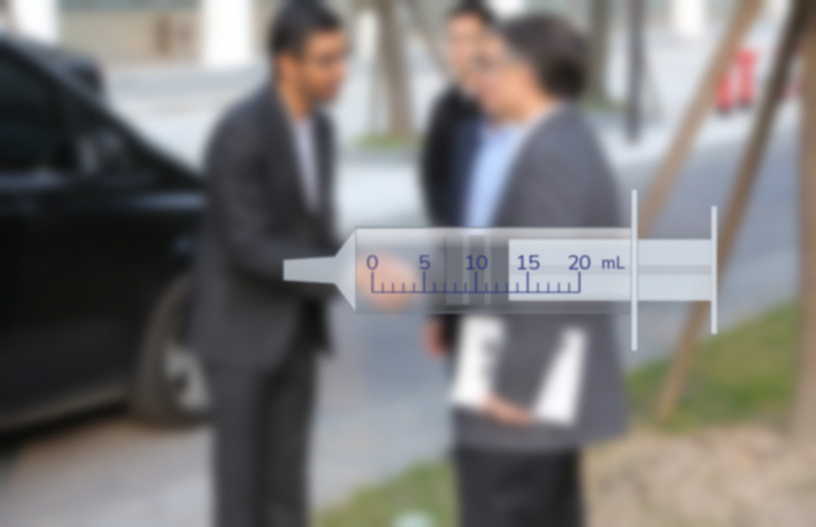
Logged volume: 7 mL
